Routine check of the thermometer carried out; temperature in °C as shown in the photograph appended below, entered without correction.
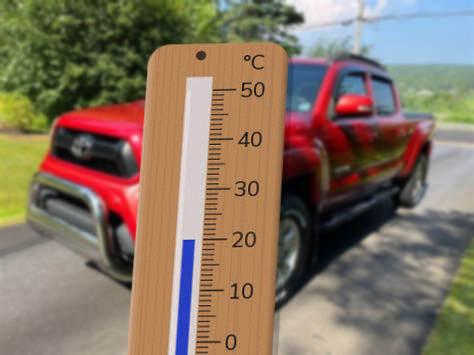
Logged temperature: 20 °C
